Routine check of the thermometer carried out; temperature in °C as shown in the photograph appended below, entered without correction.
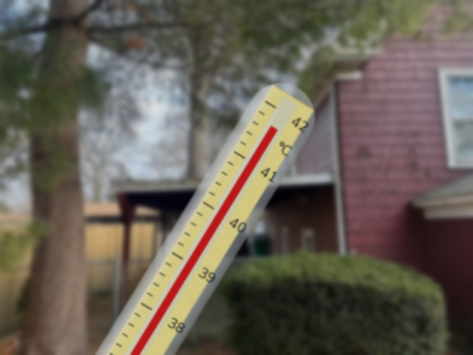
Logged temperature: 41.7 °C
